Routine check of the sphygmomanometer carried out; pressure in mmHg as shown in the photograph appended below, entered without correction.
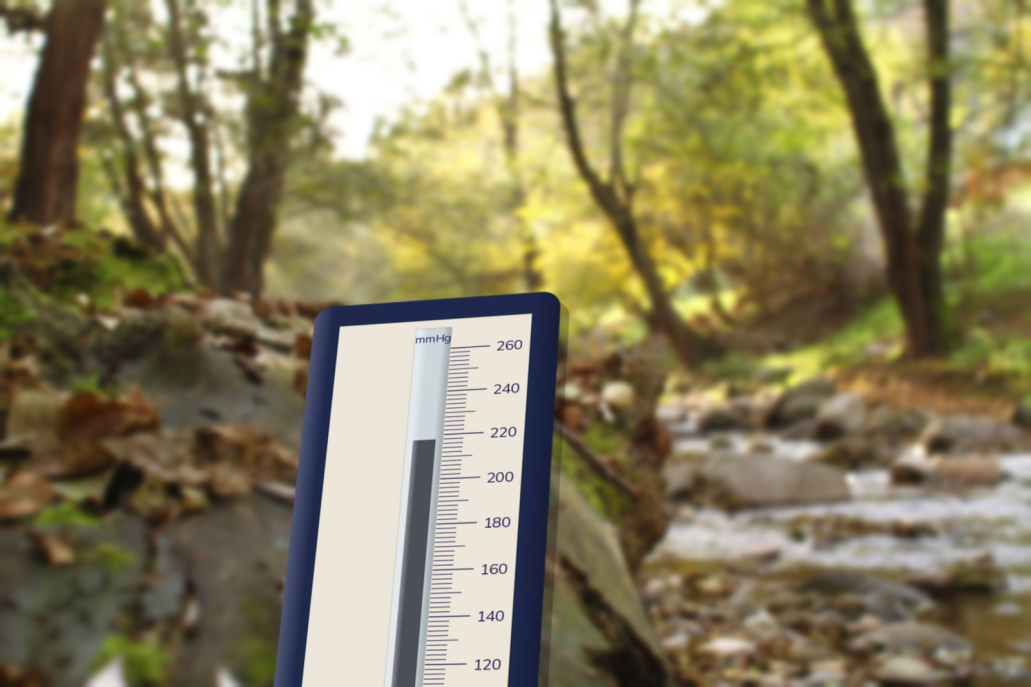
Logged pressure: 218 mmHg
